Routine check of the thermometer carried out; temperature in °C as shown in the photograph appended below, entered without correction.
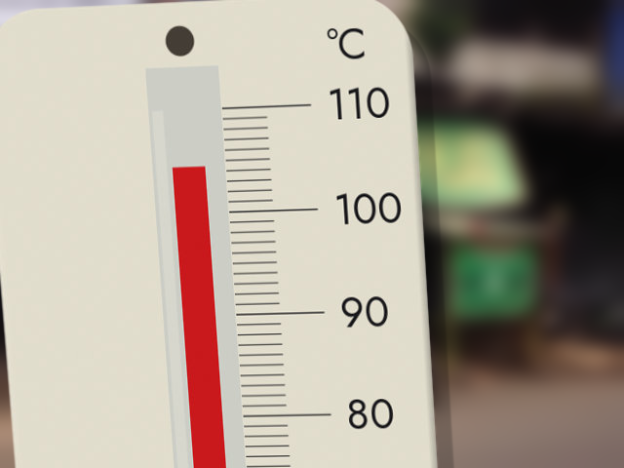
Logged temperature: 104.5 °C
